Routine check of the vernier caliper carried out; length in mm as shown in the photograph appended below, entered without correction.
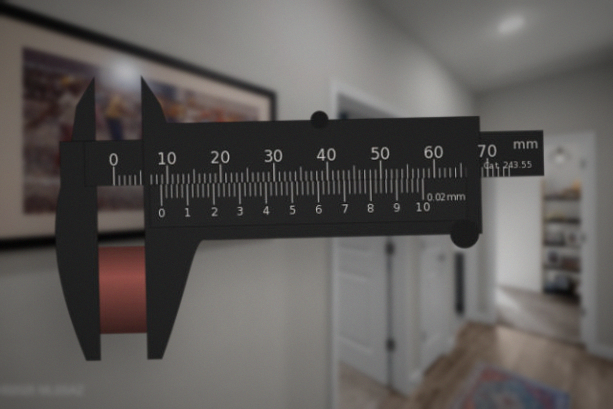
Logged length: 8.8 mm
